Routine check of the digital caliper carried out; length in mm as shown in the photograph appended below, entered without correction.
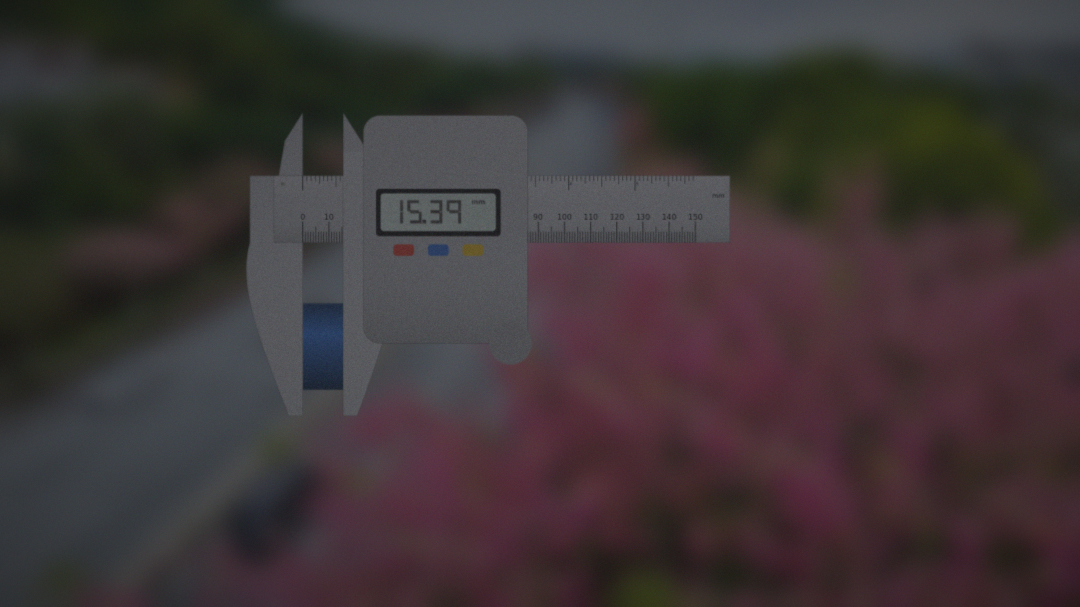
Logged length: 15.39 mm
